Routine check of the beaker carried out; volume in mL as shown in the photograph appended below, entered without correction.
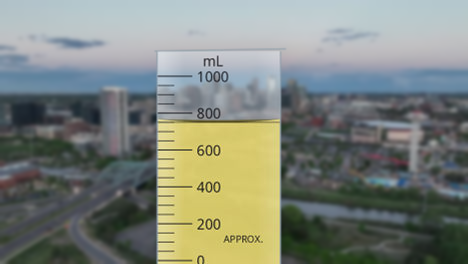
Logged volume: 750 mL
